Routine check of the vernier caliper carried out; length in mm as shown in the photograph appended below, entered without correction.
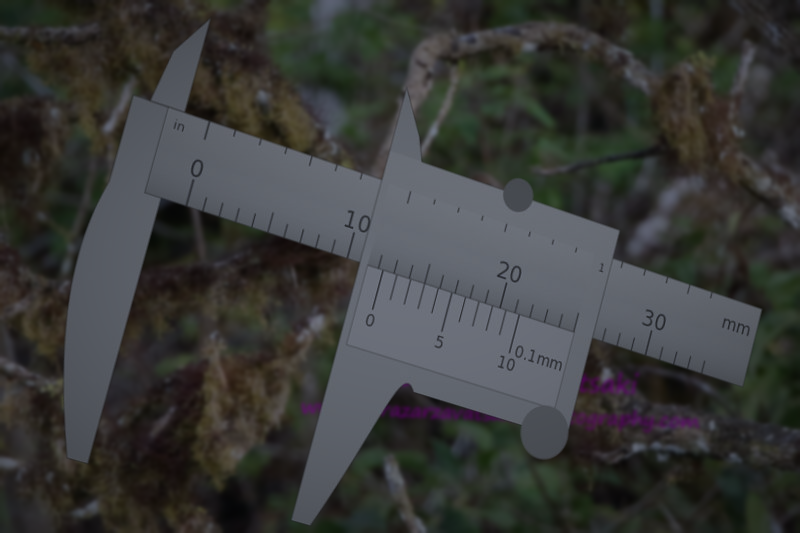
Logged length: 12.3 mm
